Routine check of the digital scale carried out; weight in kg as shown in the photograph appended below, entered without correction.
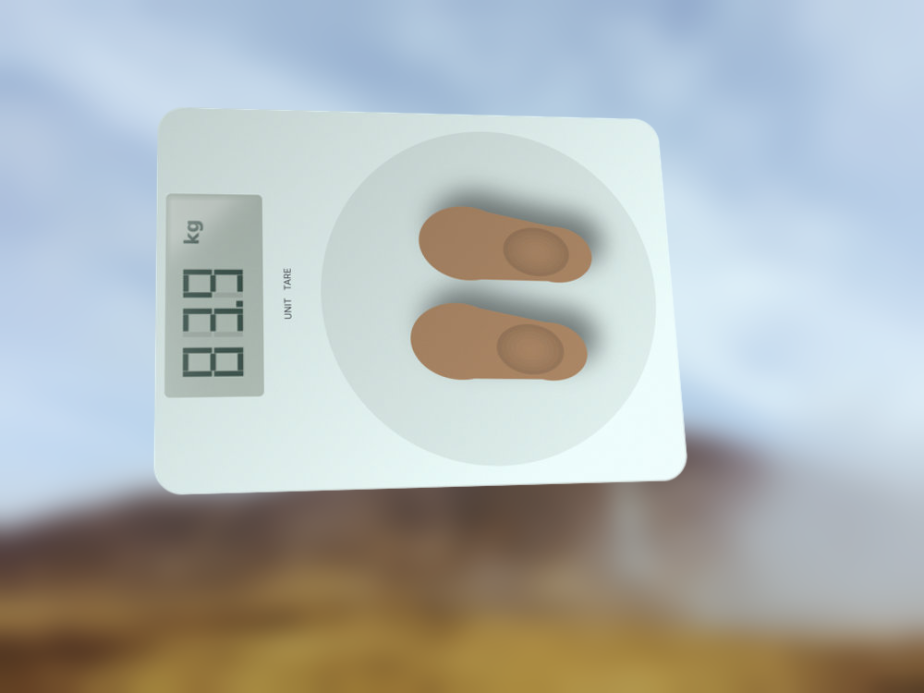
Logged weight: 83.9 kg
